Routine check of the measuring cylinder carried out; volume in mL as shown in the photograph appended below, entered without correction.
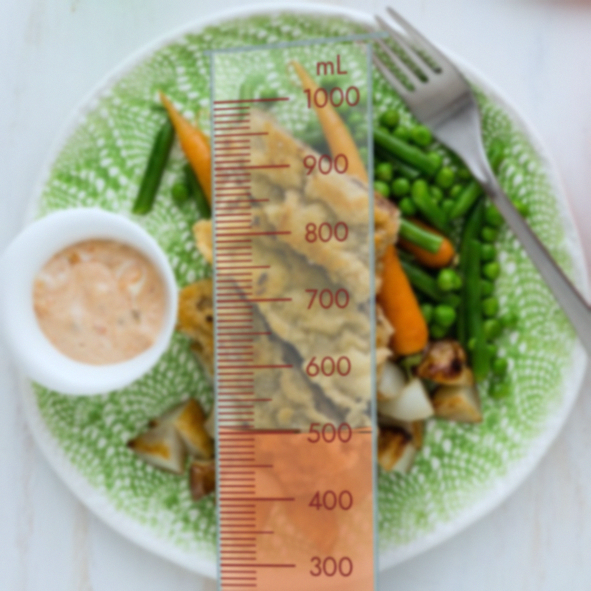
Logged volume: 500 mL
